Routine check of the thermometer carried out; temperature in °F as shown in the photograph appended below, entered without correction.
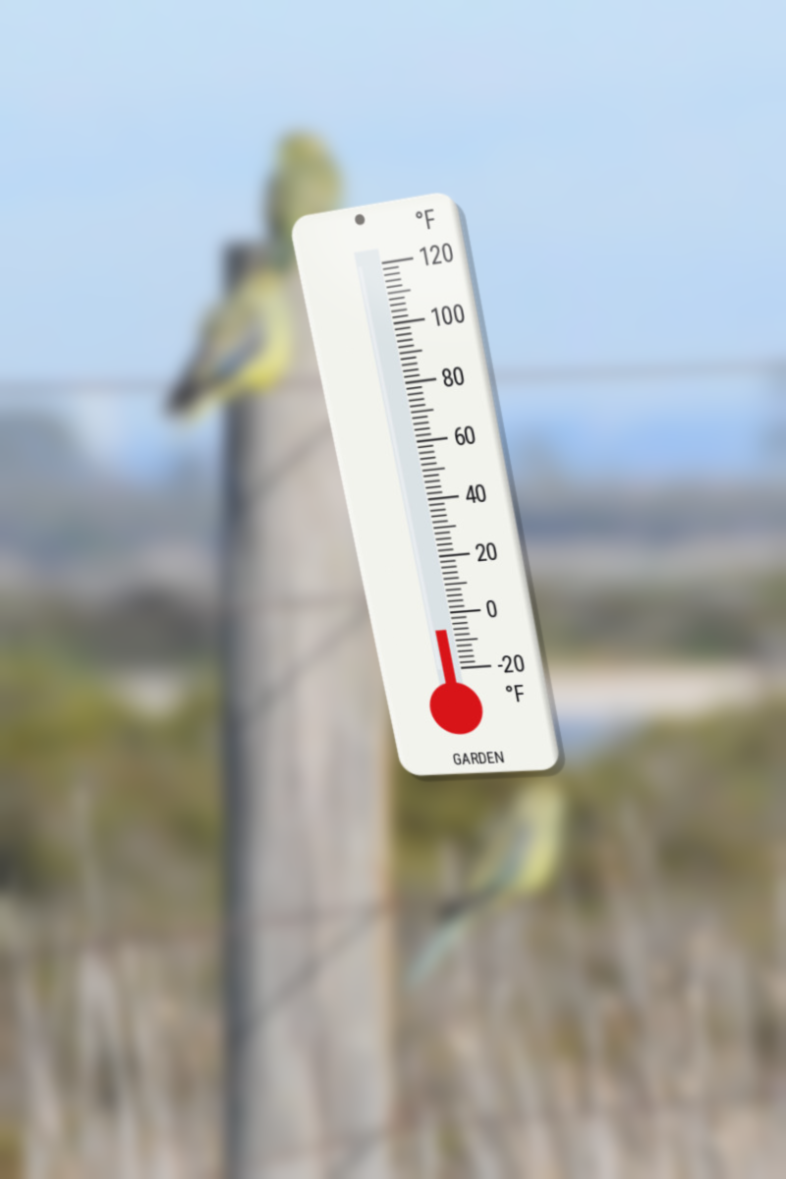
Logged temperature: -6 °F
